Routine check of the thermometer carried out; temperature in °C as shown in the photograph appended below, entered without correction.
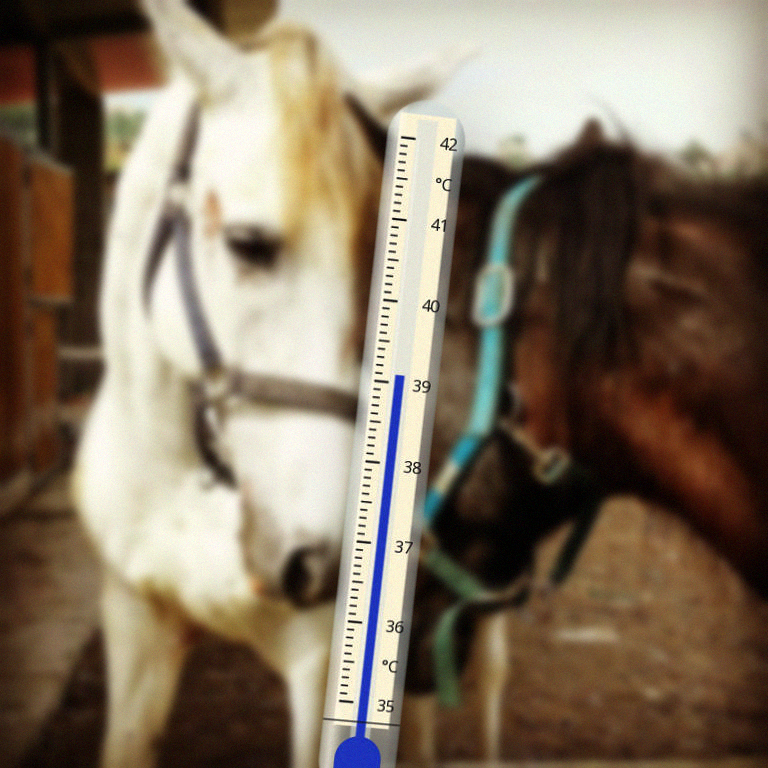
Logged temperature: 39.1 °C
